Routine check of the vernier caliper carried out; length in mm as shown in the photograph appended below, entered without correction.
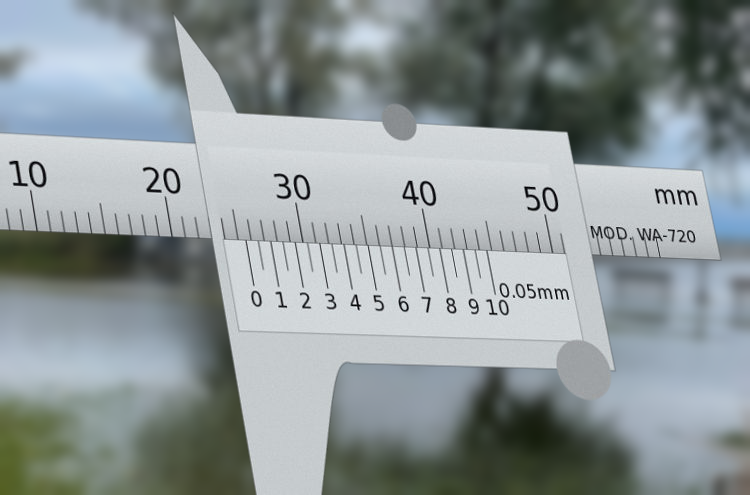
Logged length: 25.6 mm
